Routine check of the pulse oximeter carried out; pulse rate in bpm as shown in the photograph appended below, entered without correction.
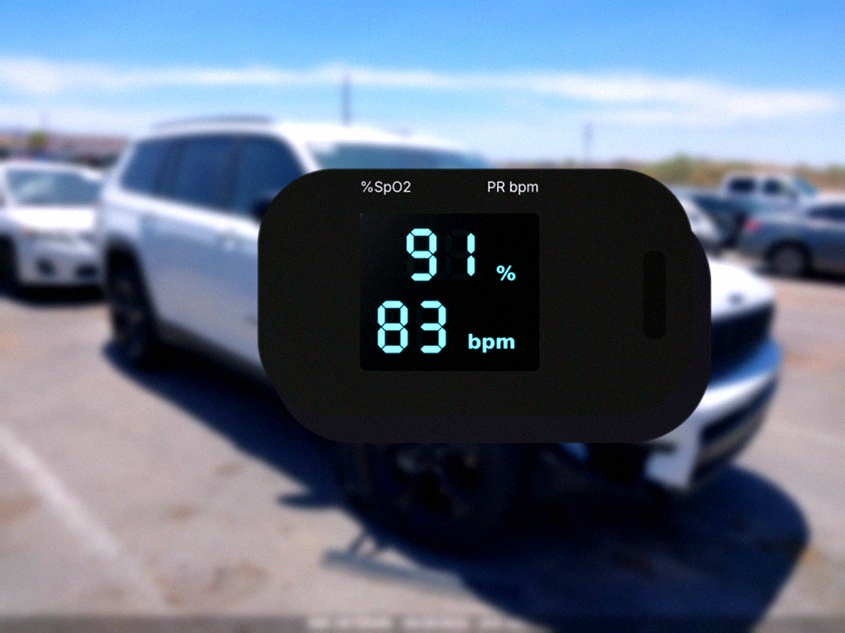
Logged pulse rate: 83 bpm
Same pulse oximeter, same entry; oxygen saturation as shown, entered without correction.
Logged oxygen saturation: 91 %
